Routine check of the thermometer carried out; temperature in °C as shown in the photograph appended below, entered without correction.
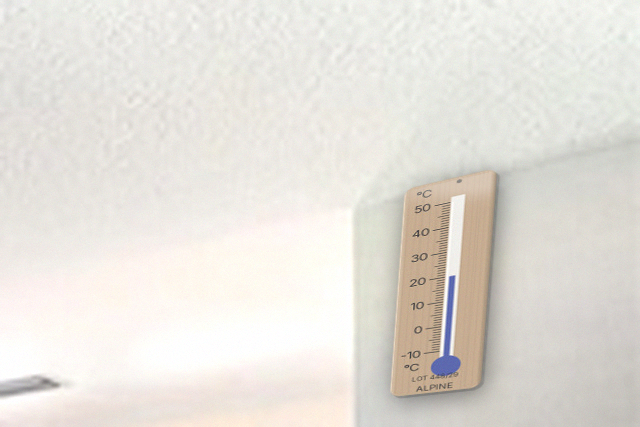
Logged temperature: 20 °C
